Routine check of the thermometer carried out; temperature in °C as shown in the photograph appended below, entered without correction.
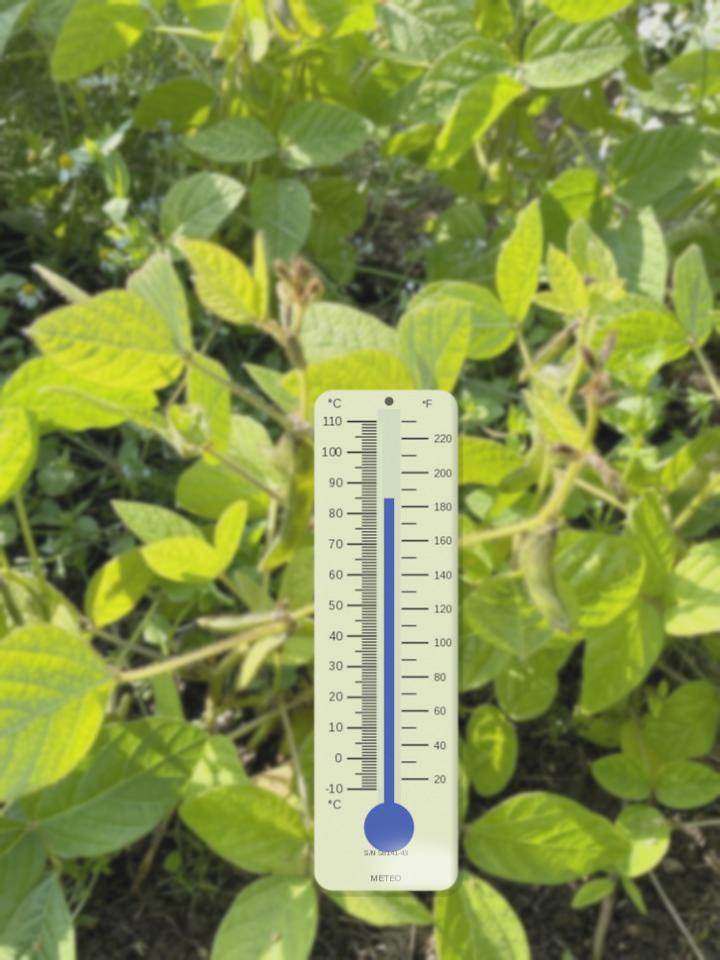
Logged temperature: 85 °C
